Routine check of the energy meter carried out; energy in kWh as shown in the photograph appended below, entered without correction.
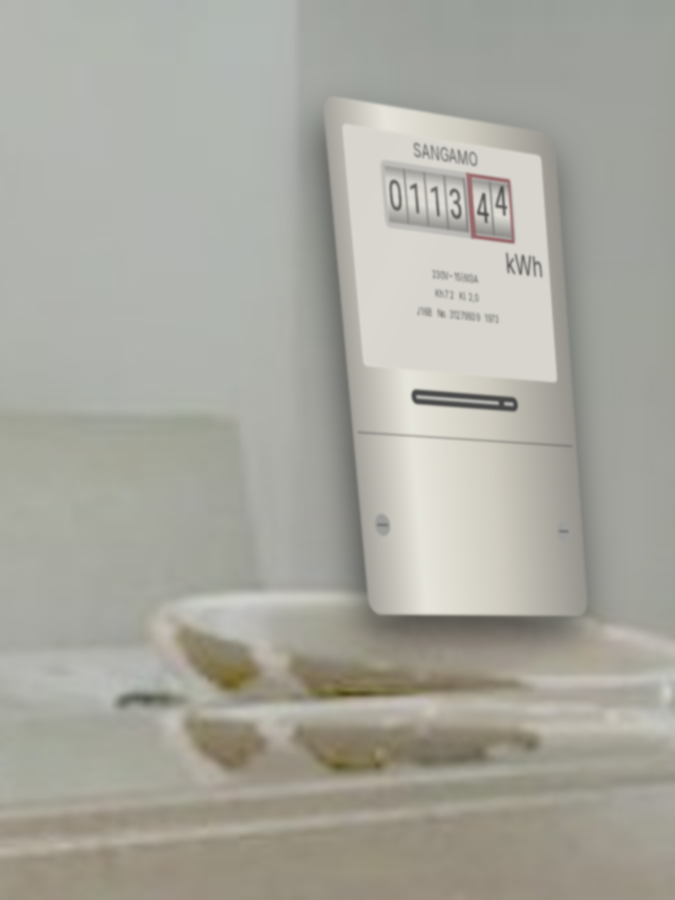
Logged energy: 113.44 kWh
